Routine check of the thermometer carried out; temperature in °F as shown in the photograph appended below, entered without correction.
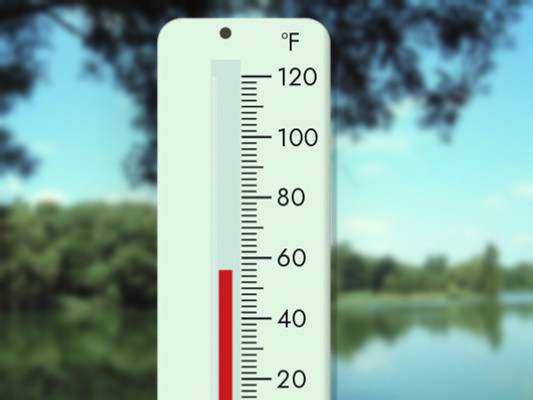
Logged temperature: 56 °F
